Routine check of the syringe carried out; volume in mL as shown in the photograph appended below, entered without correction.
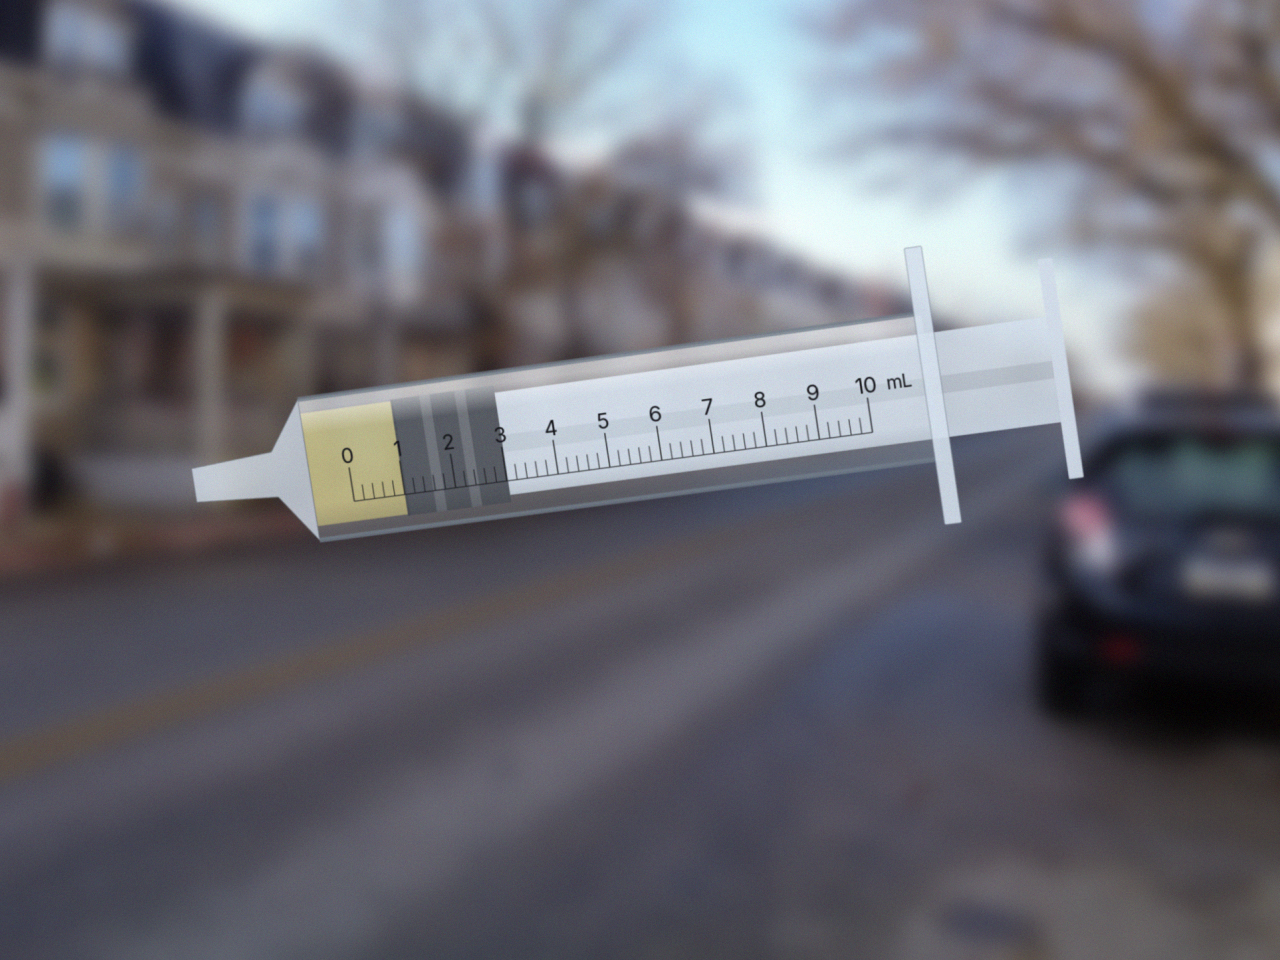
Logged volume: 1 mL
